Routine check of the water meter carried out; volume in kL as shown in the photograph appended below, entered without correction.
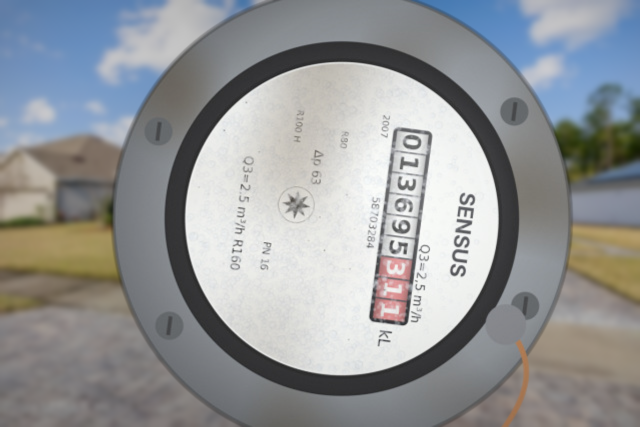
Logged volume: 13695.311 kL
